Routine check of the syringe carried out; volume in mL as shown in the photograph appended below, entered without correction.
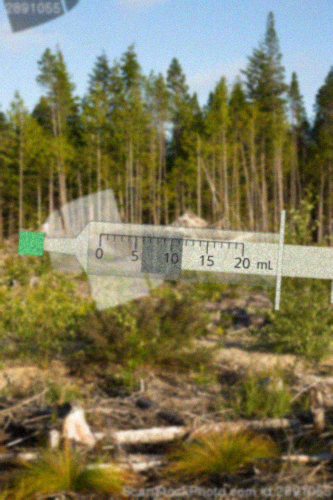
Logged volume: 6 mL
